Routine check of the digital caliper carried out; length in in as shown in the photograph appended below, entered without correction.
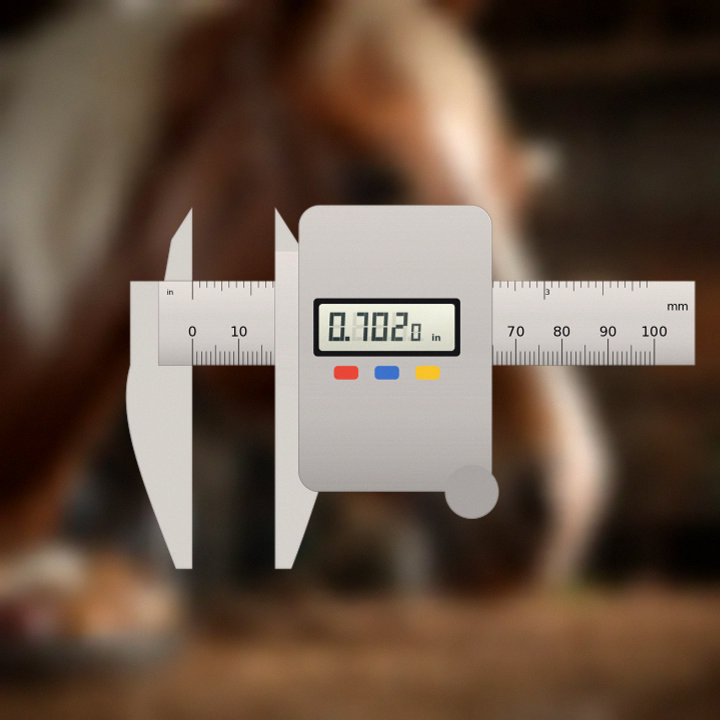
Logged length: 0.7020 in
